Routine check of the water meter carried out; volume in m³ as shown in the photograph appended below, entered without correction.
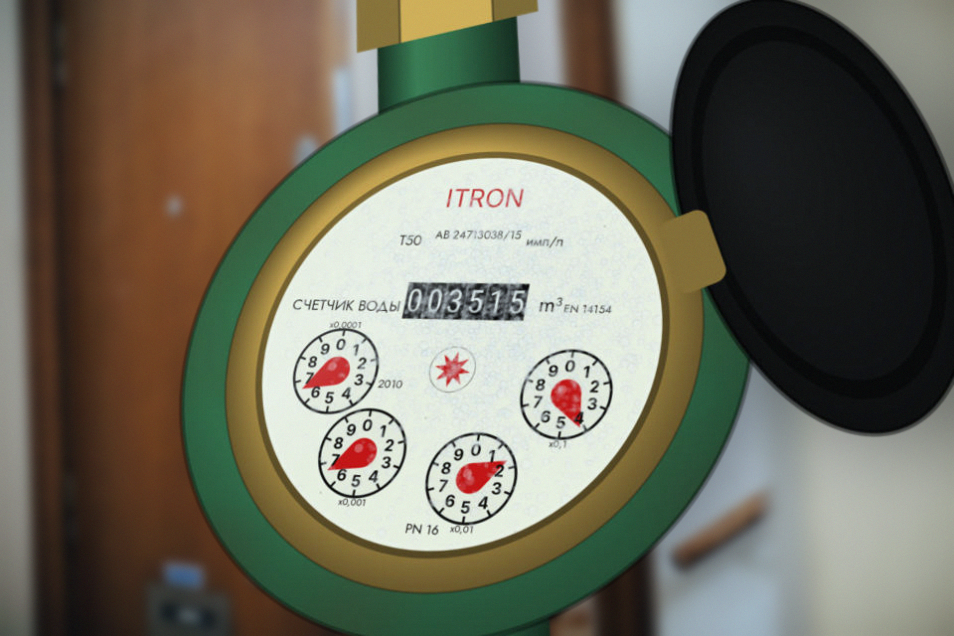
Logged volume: 3515.4166 m³
